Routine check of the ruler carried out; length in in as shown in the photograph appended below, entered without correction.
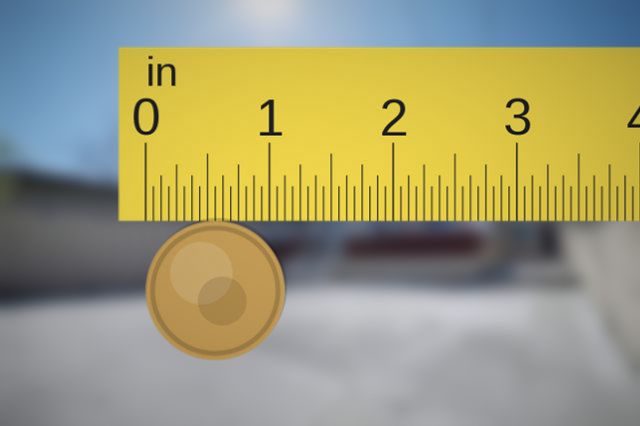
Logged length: 1.125 in
